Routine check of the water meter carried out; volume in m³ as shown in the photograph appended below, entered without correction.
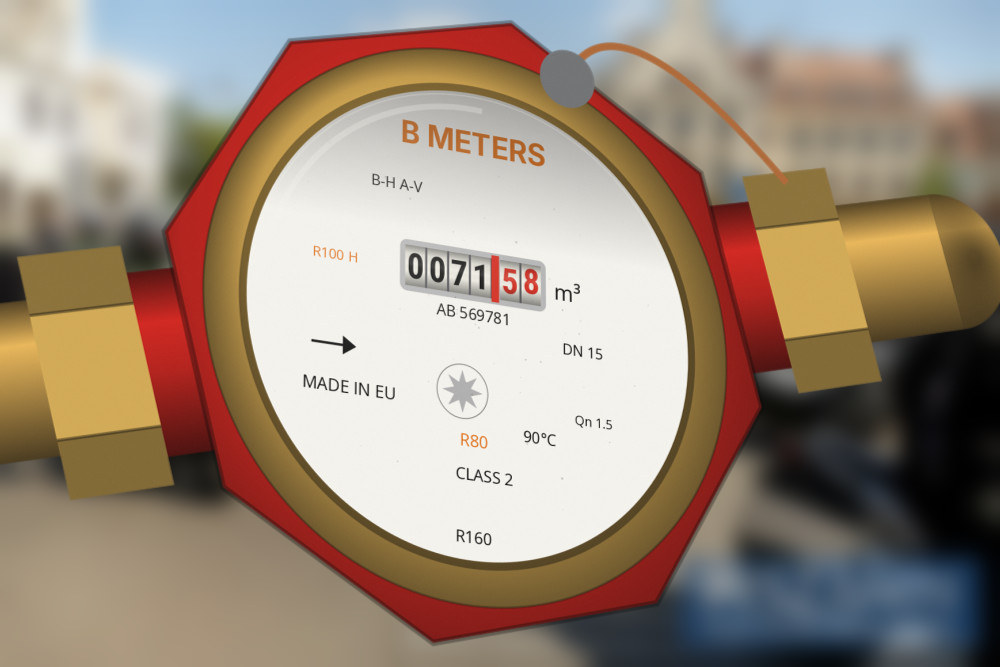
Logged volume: 71.58 m³
